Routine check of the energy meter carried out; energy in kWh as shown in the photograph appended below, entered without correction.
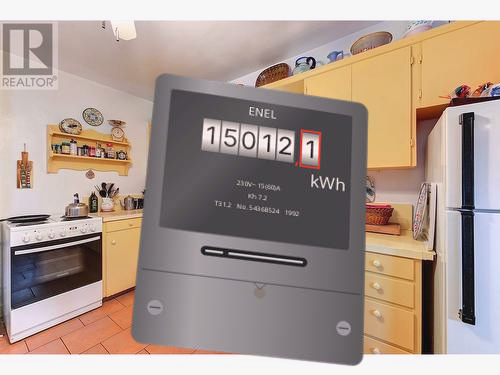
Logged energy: 15012.1 kWh
